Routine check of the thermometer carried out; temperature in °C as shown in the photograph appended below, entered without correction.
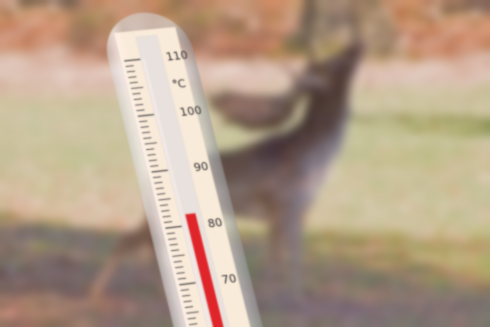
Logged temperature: 82 °C
